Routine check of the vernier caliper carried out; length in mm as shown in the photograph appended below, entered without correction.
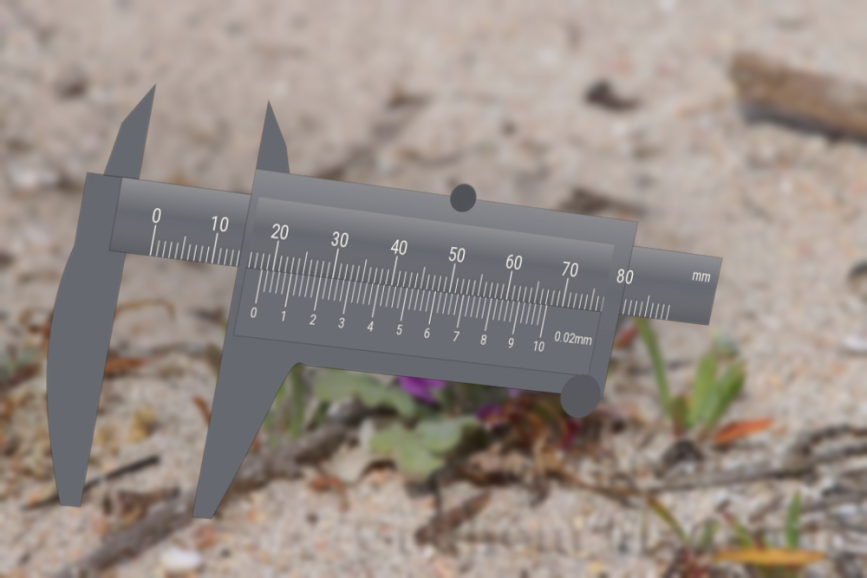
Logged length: 18.2 mm
